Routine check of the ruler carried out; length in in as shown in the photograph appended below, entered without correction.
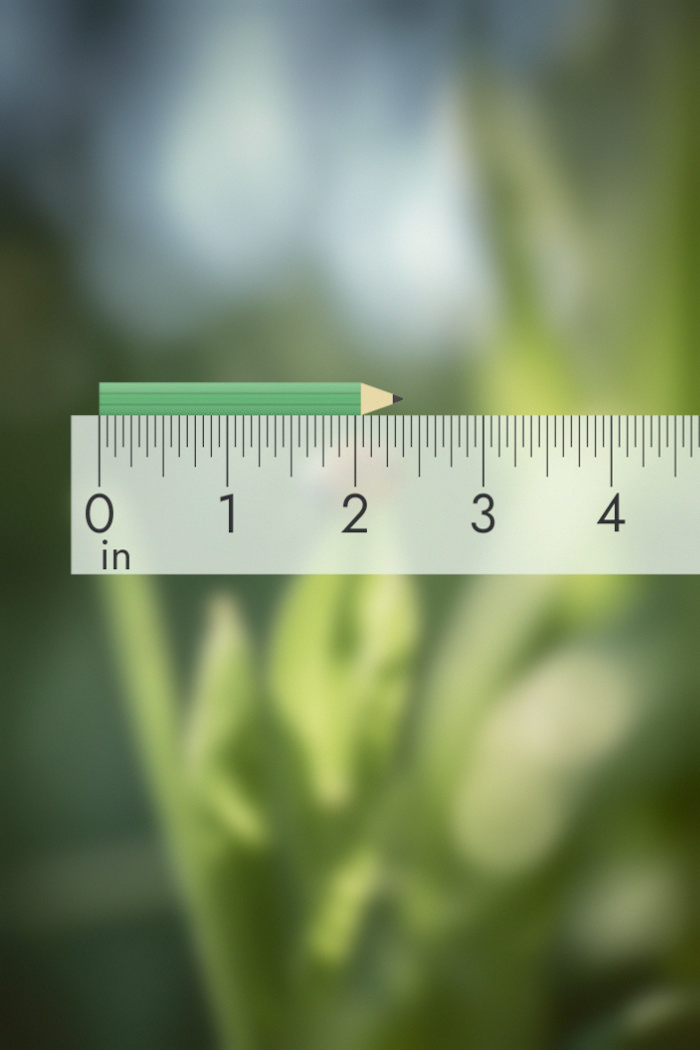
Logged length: 2.375 in
